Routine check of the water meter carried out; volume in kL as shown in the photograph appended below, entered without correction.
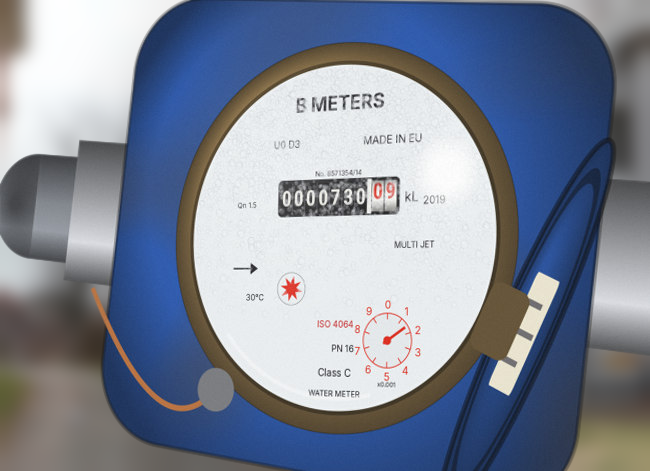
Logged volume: 730.091 kL
